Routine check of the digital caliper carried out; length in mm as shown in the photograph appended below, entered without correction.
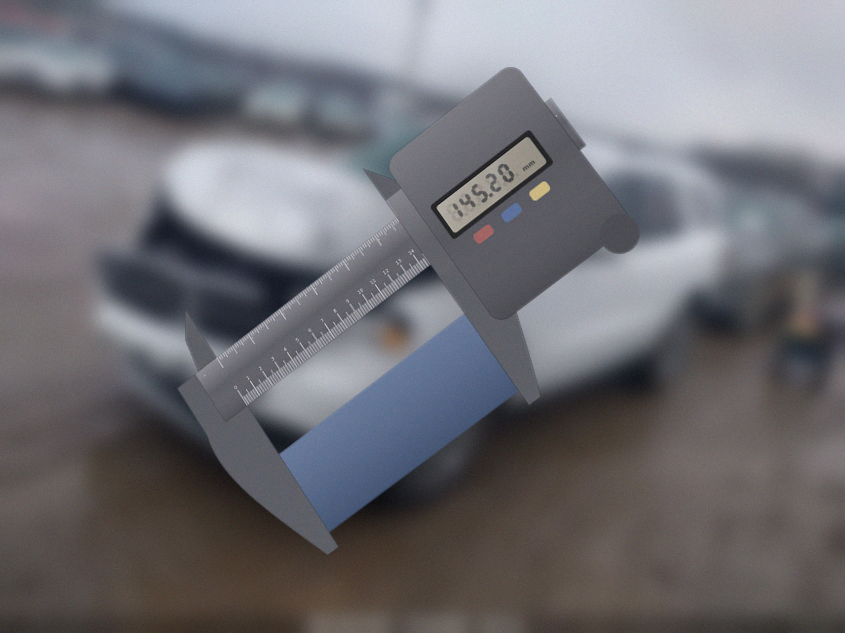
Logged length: 145.20 mm
